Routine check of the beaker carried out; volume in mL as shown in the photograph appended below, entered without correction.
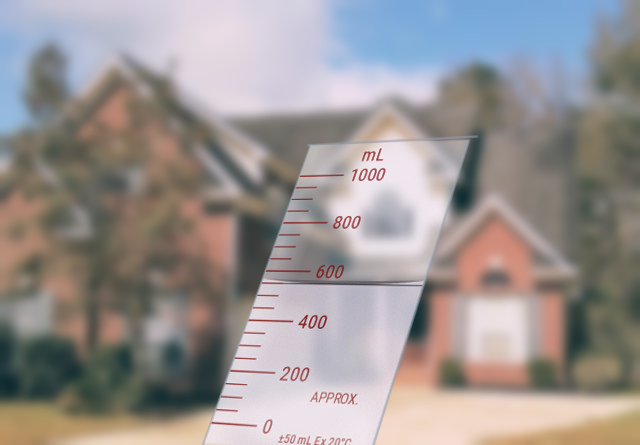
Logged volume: 550 mL
